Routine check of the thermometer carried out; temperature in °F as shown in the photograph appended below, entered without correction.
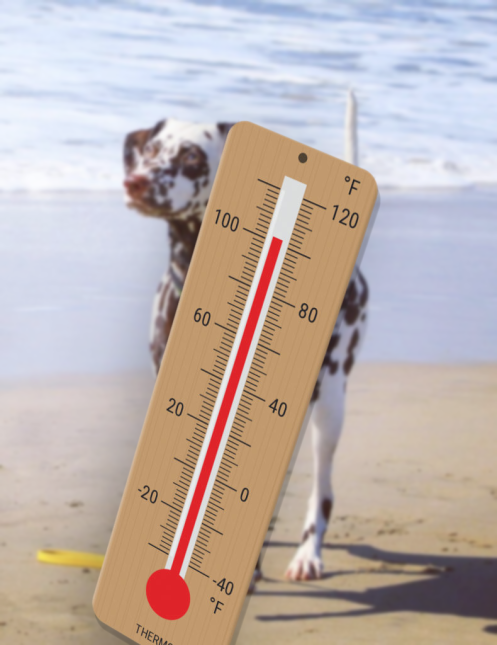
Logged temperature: 102 °F
